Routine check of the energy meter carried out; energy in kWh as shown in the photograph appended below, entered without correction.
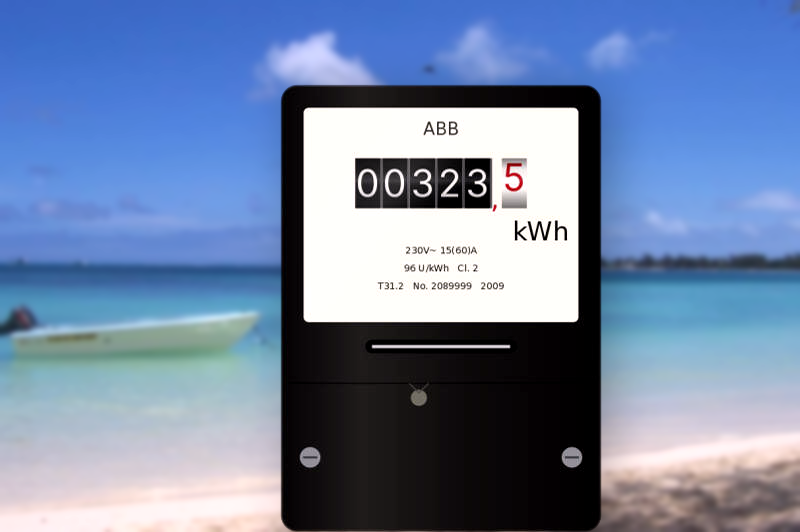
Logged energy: 323.5 kWh
